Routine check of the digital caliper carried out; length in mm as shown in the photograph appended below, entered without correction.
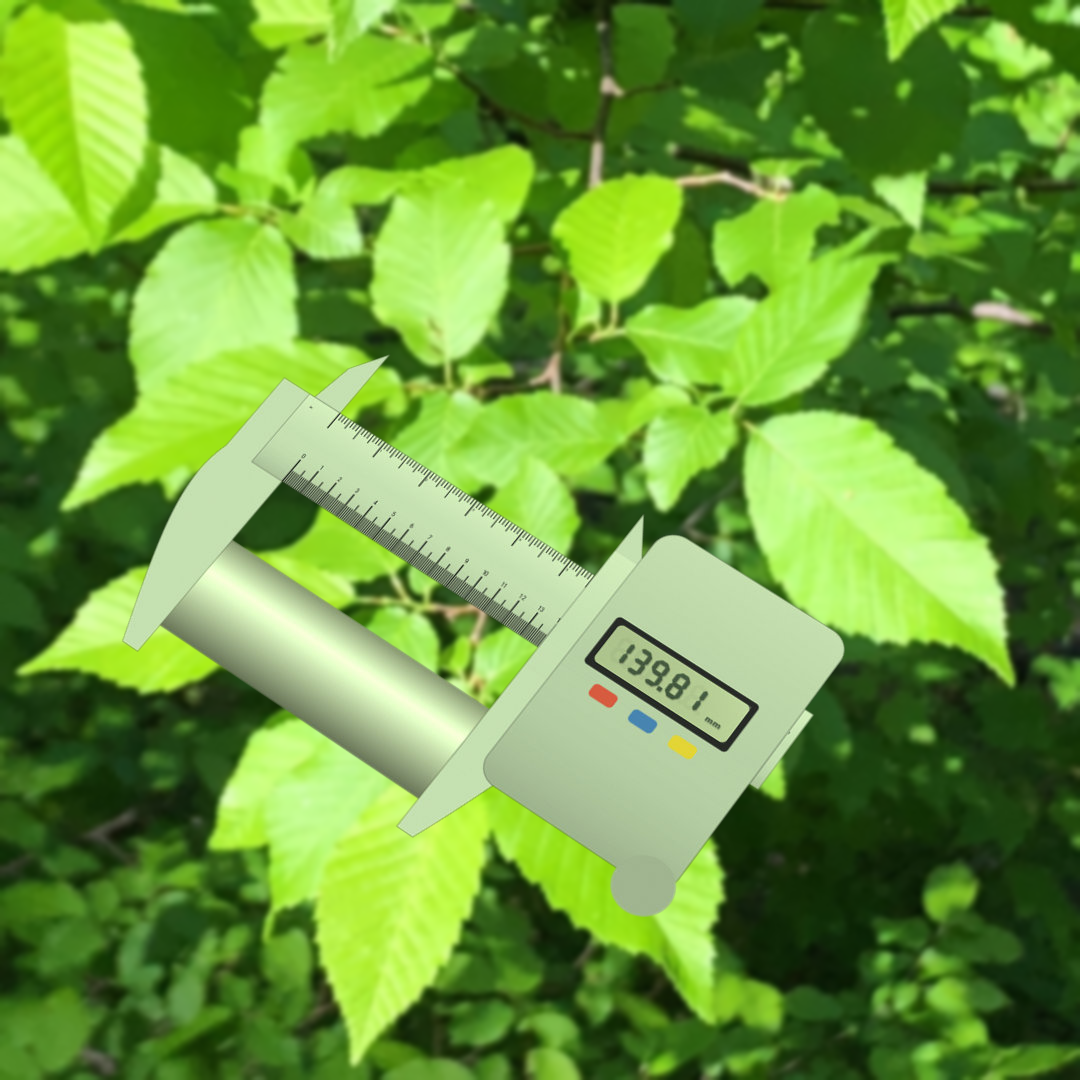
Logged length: 139.81 mm
